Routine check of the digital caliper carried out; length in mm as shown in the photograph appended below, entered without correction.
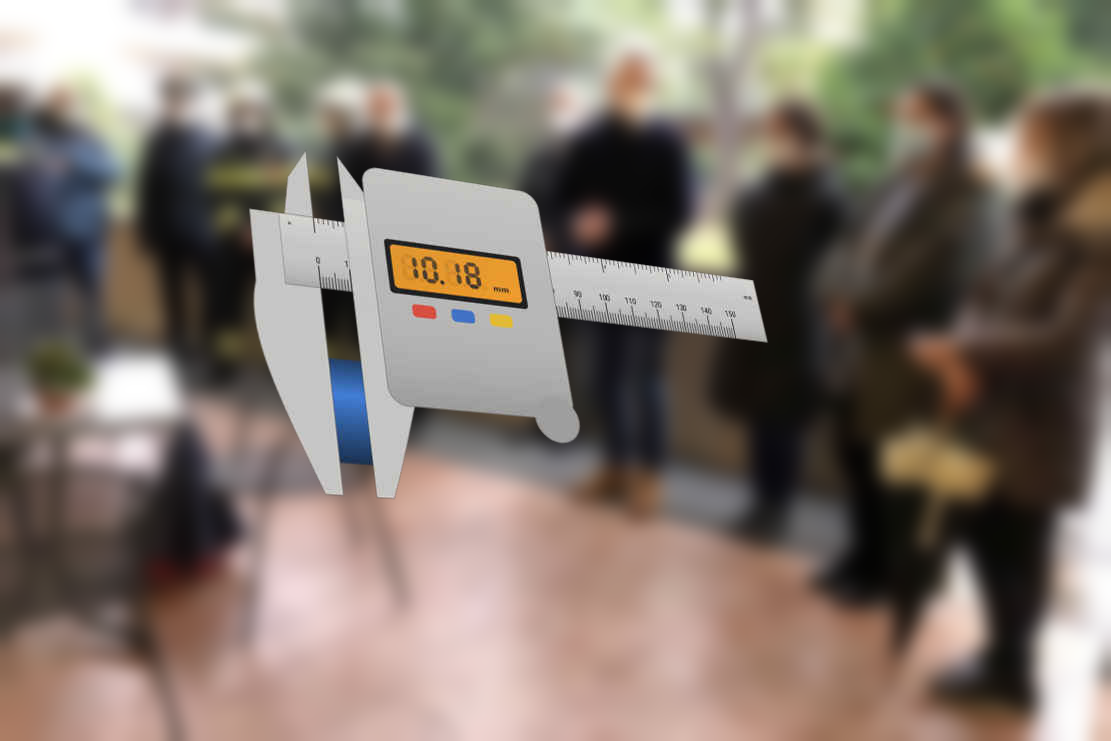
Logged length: 10.18 mm
